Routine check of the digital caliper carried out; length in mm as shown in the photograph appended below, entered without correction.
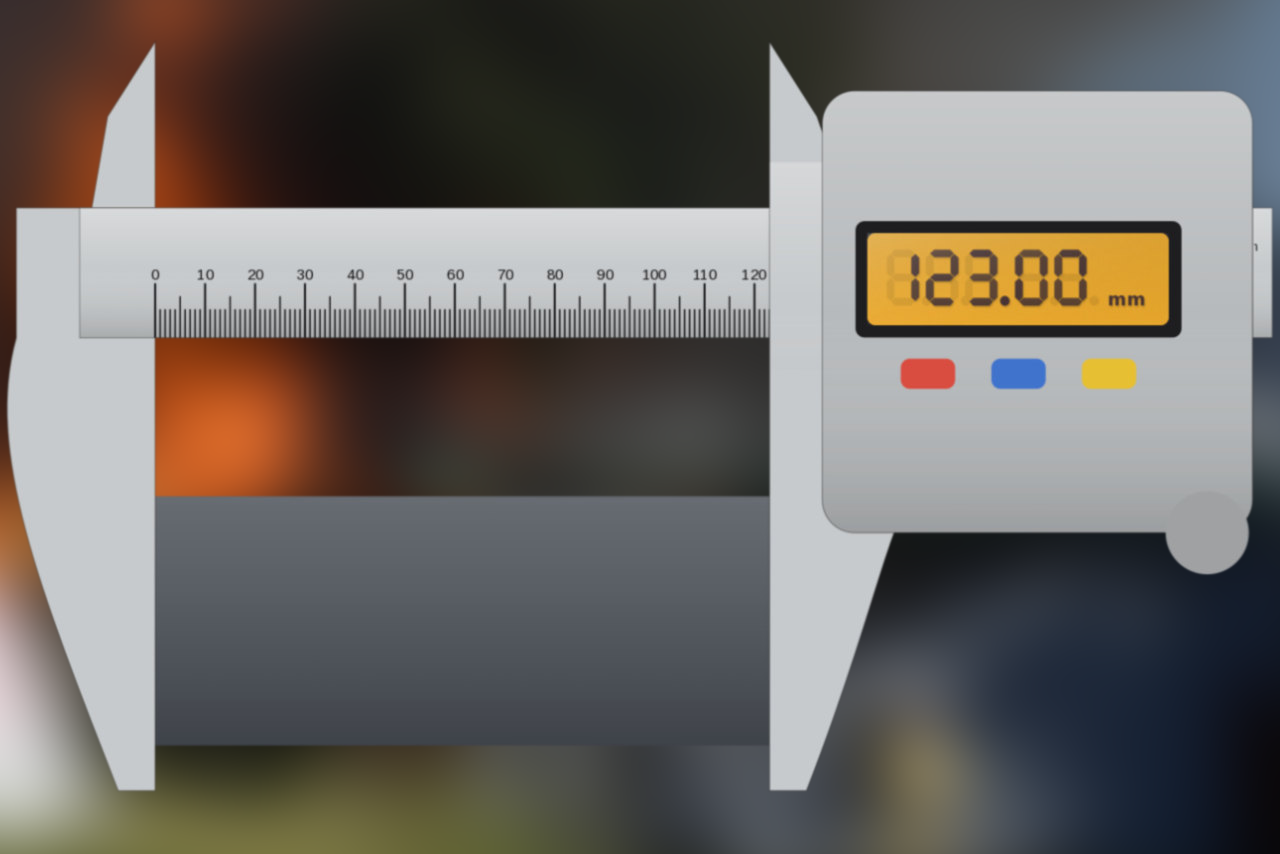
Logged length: 123.00 mm
